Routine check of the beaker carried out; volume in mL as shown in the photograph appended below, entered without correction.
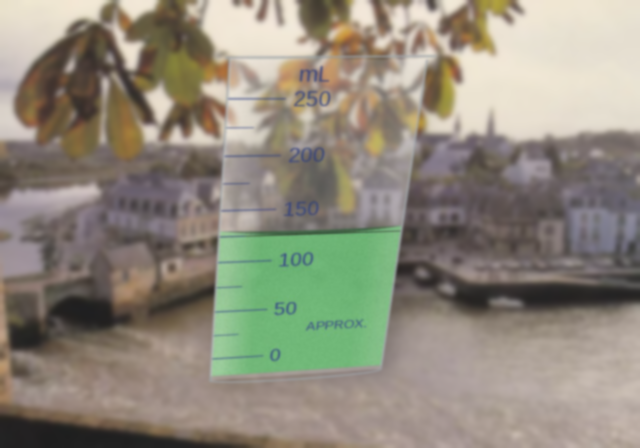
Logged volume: 125 mL
